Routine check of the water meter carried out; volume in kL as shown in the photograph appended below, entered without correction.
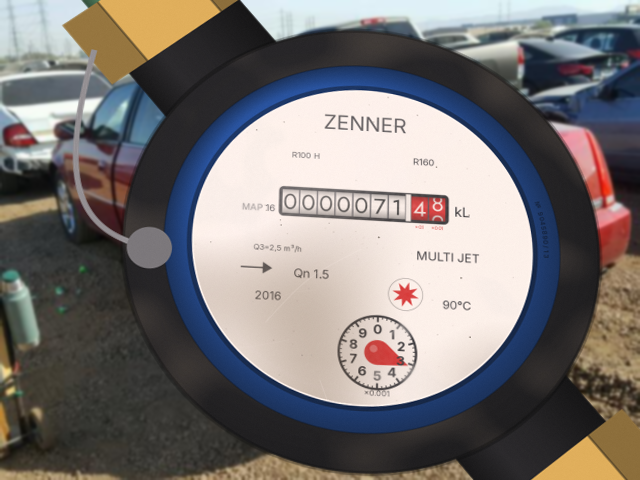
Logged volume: 71.483 kL
